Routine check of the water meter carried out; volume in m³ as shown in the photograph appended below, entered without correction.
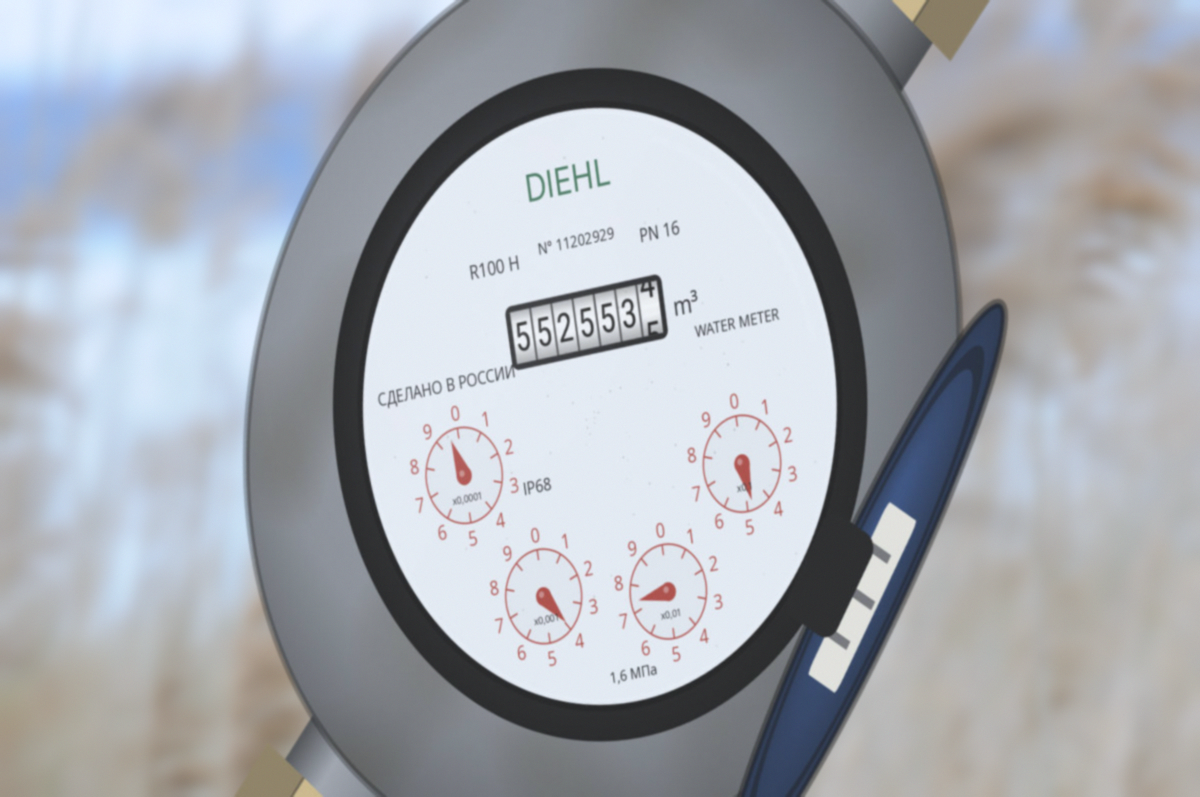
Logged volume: 5525534.4739 m³
